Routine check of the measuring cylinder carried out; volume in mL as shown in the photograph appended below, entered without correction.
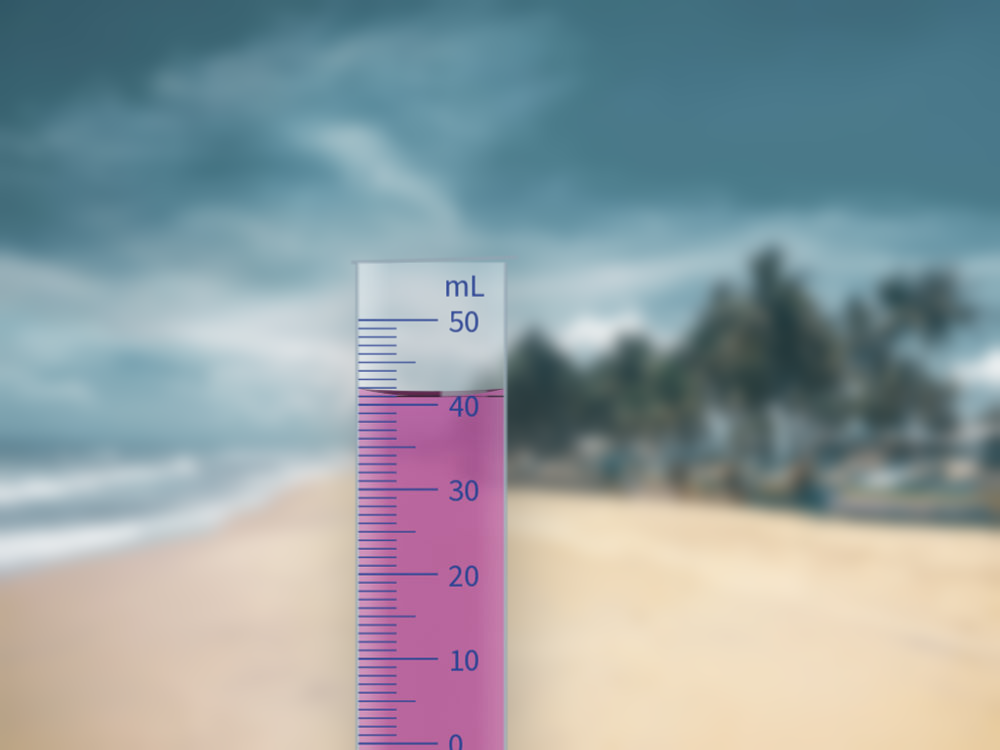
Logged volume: 41 mL
